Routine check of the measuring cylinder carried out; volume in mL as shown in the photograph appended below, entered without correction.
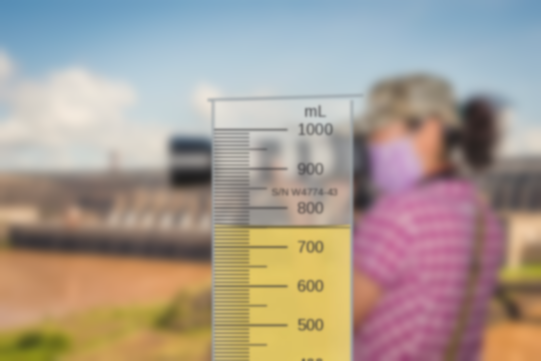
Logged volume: 750 mL
